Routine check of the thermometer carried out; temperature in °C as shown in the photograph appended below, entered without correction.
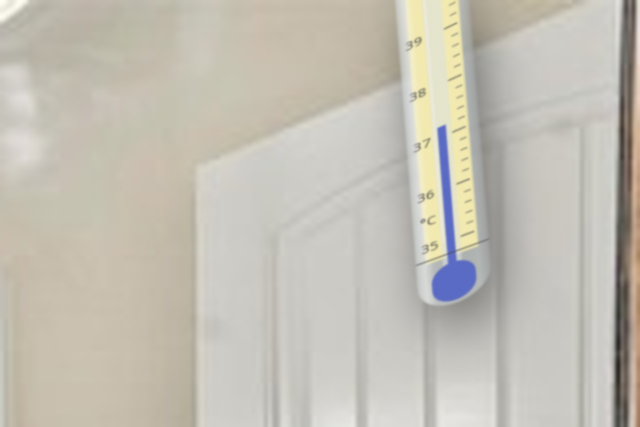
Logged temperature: 37.2 °C
